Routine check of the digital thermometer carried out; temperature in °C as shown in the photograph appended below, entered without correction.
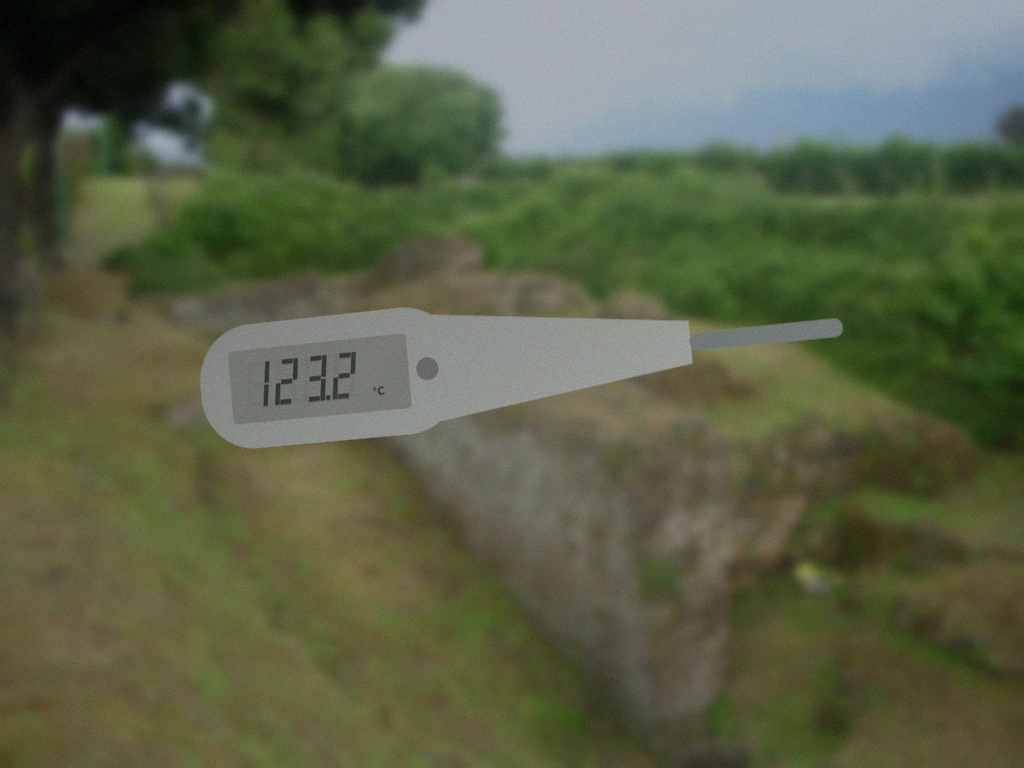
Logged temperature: 123.2 °C
